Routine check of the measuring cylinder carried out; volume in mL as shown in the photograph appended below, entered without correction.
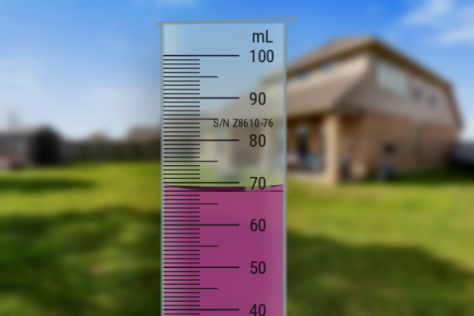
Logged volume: 68 mL
